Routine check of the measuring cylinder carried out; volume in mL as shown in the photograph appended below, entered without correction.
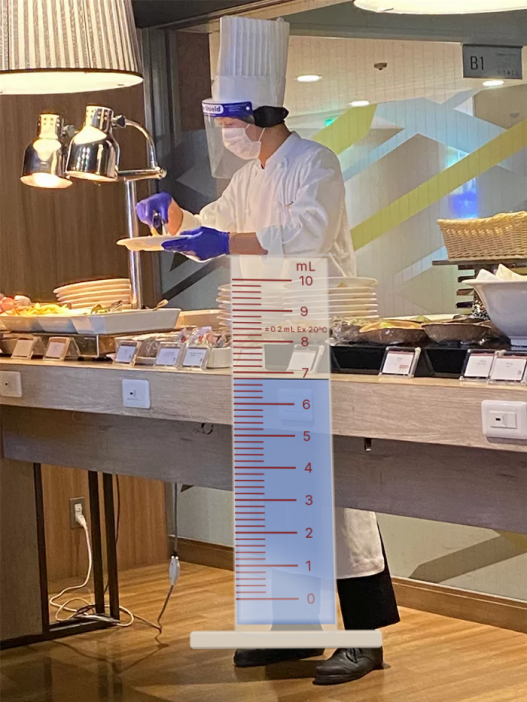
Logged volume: 6.8 mL
